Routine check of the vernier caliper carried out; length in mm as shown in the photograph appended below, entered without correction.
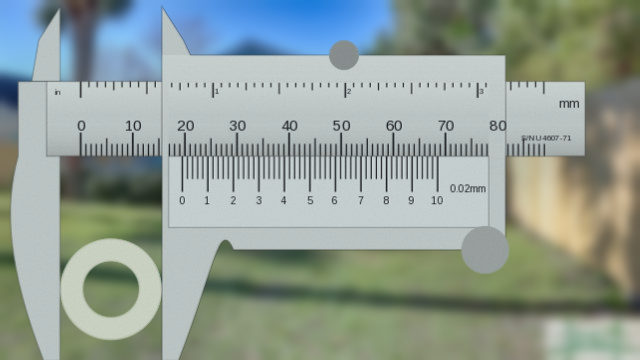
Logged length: 19.5 mm
